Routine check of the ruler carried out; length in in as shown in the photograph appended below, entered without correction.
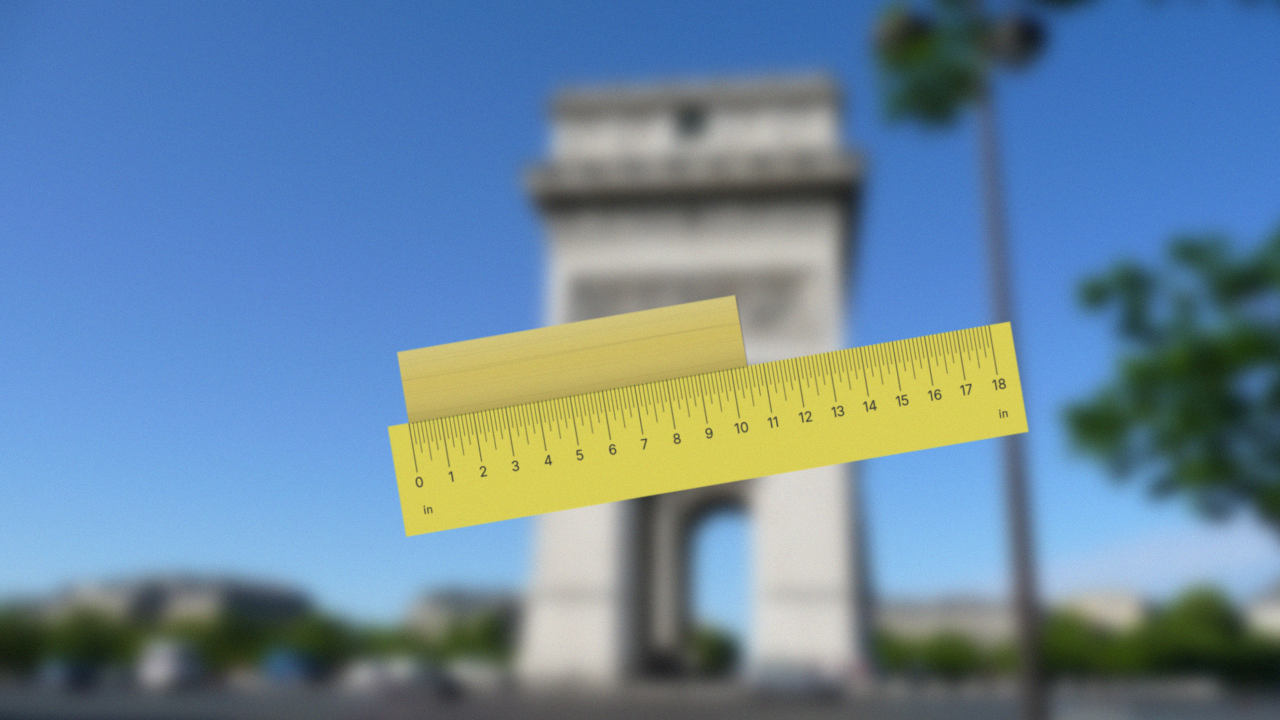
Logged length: 10.5 in
